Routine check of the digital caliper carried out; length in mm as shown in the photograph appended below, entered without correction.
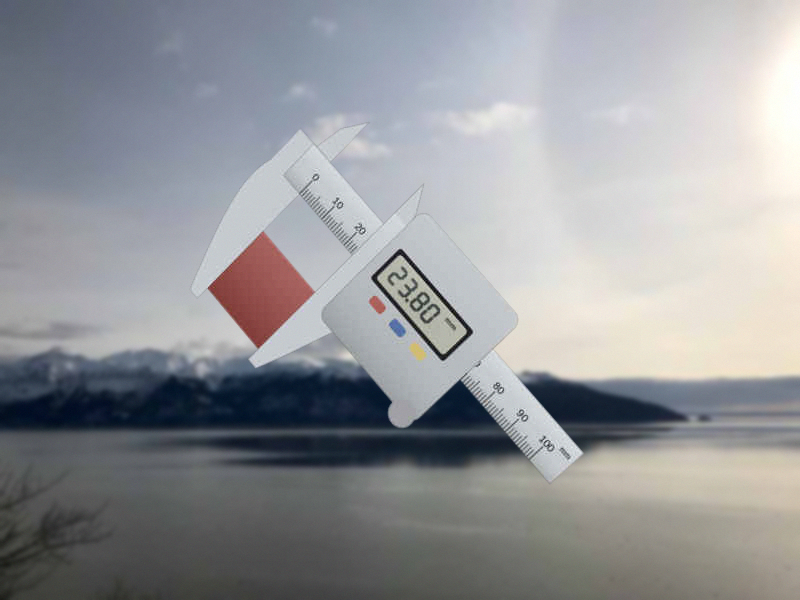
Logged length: 23.80 mm
